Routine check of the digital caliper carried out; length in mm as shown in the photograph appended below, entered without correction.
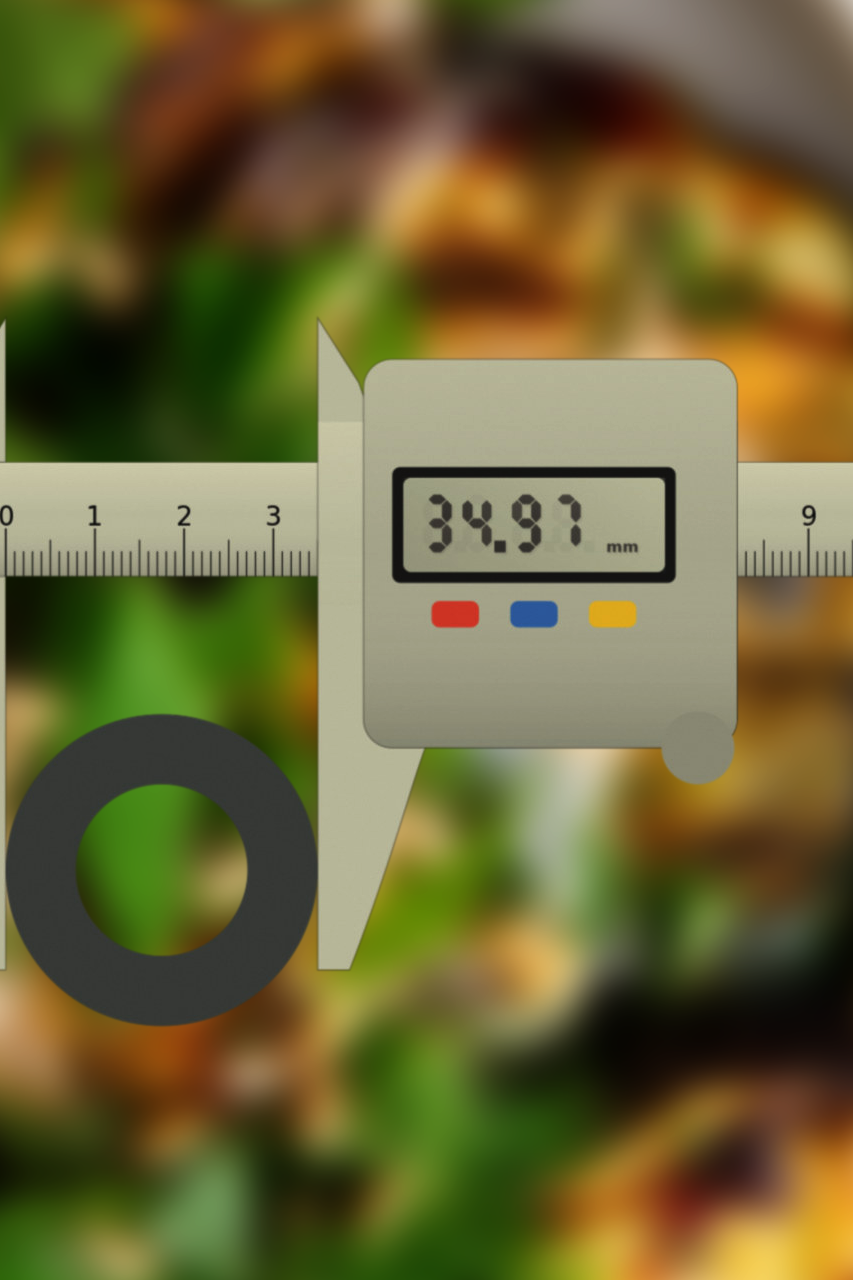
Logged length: 34.97 mm
